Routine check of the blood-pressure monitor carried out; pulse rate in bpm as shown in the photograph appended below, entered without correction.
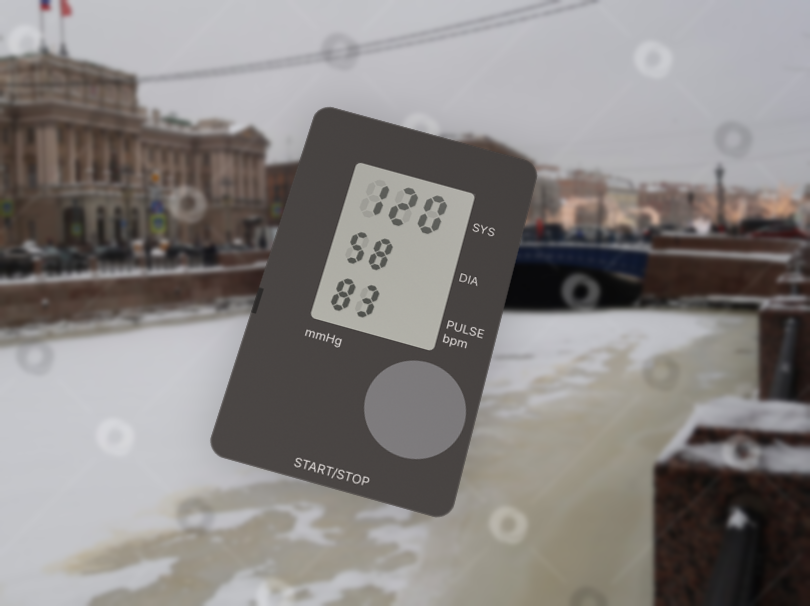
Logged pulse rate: 83 bpm
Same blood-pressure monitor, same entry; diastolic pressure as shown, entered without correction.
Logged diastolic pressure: 58 mmHg
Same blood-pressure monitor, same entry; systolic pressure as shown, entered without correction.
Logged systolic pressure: 120 mmHg
